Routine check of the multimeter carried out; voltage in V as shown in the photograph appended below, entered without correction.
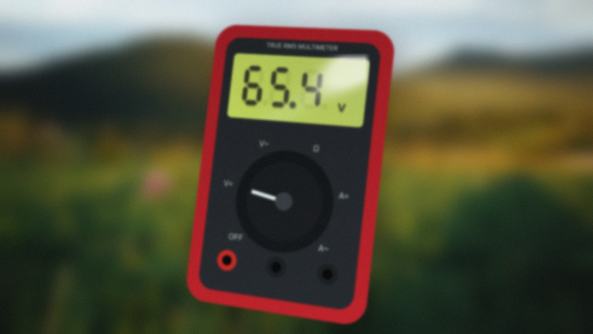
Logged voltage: 65.4 V
